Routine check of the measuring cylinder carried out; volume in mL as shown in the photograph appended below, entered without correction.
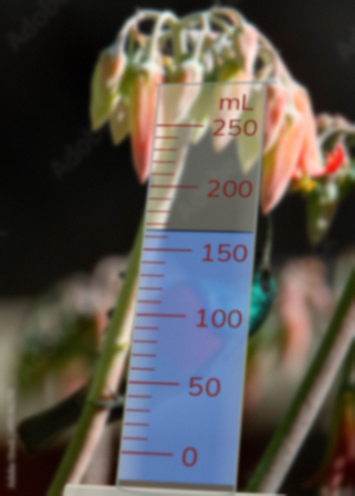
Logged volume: 165 mL
